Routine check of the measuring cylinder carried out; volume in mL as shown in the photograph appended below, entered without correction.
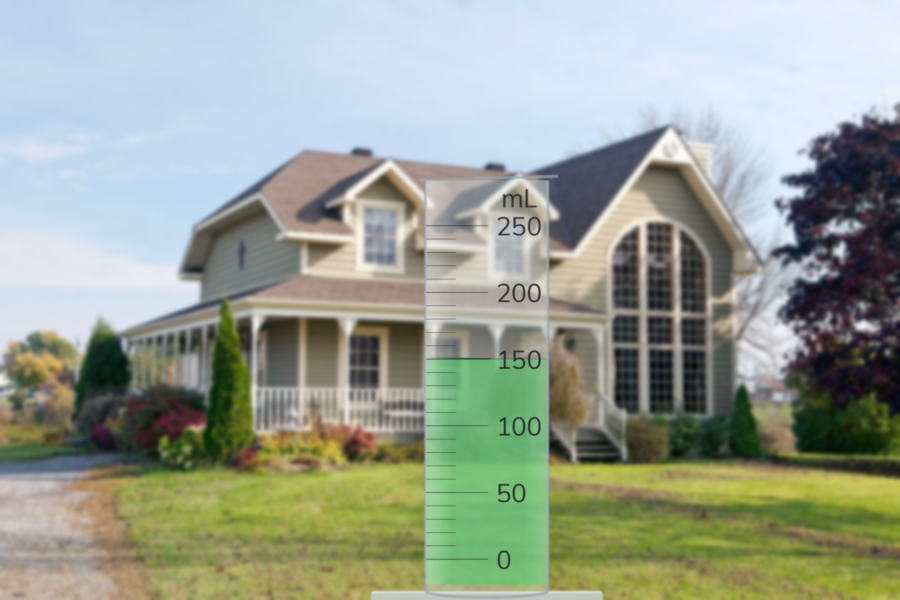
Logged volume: 150 mL
